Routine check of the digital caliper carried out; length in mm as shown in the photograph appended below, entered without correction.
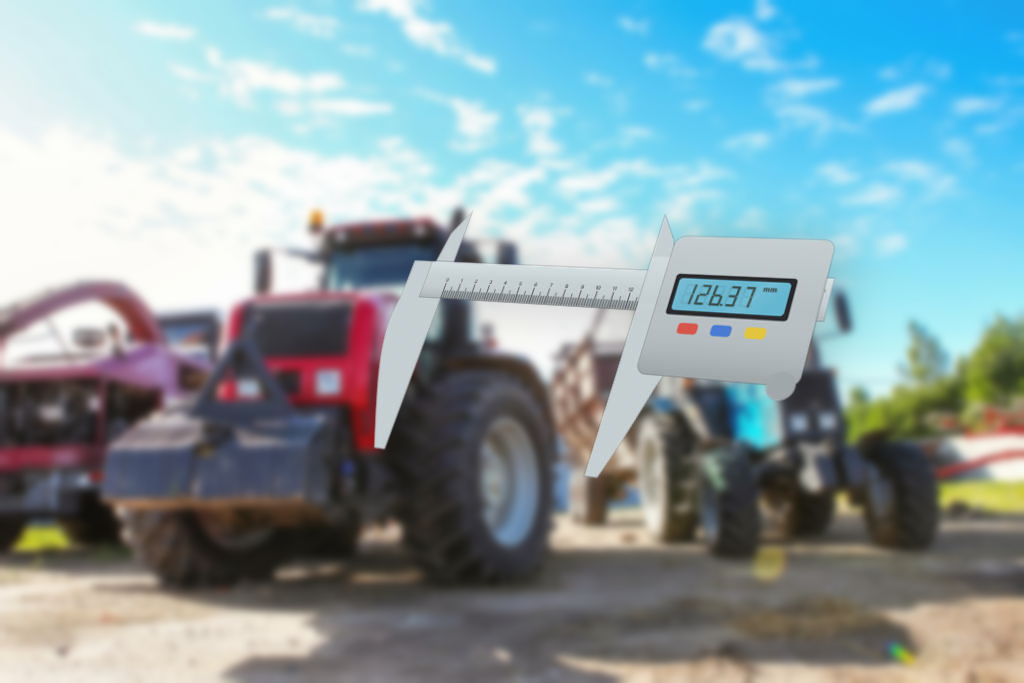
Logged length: 126.37 mm
